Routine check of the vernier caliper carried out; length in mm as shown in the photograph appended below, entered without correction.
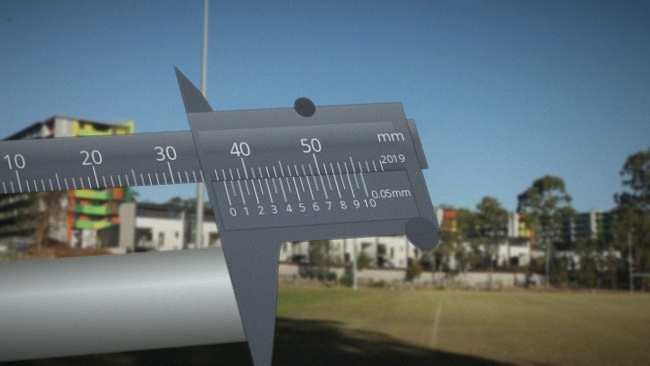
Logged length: 36.8 mm
